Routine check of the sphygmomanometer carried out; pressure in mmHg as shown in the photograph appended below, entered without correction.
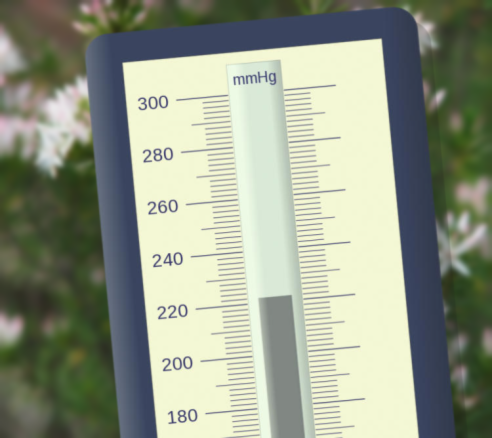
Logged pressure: 222 mmHg
